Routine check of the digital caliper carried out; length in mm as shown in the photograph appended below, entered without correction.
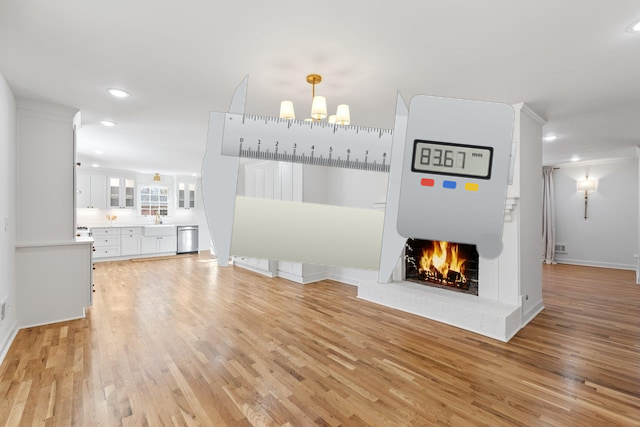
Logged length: 83.67 mm
